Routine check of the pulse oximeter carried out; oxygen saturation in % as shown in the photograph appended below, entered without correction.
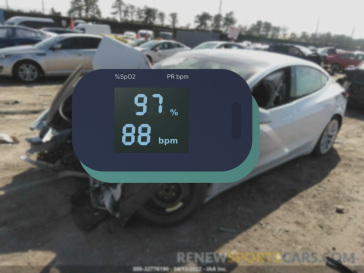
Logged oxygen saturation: 97 %
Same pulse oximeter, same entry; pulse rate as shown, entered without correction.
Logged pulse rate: 88 bpm
